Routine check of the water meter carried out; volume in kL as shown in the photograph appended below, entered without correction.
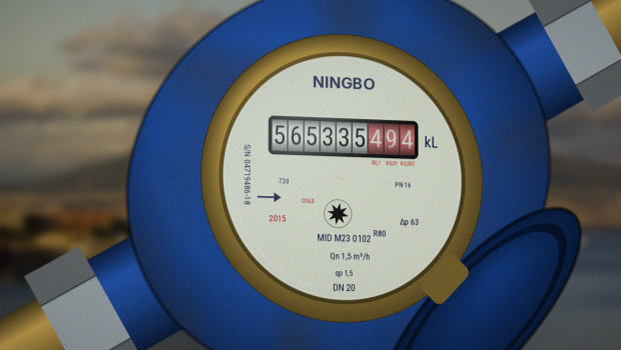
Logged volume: 565335.494 kL
